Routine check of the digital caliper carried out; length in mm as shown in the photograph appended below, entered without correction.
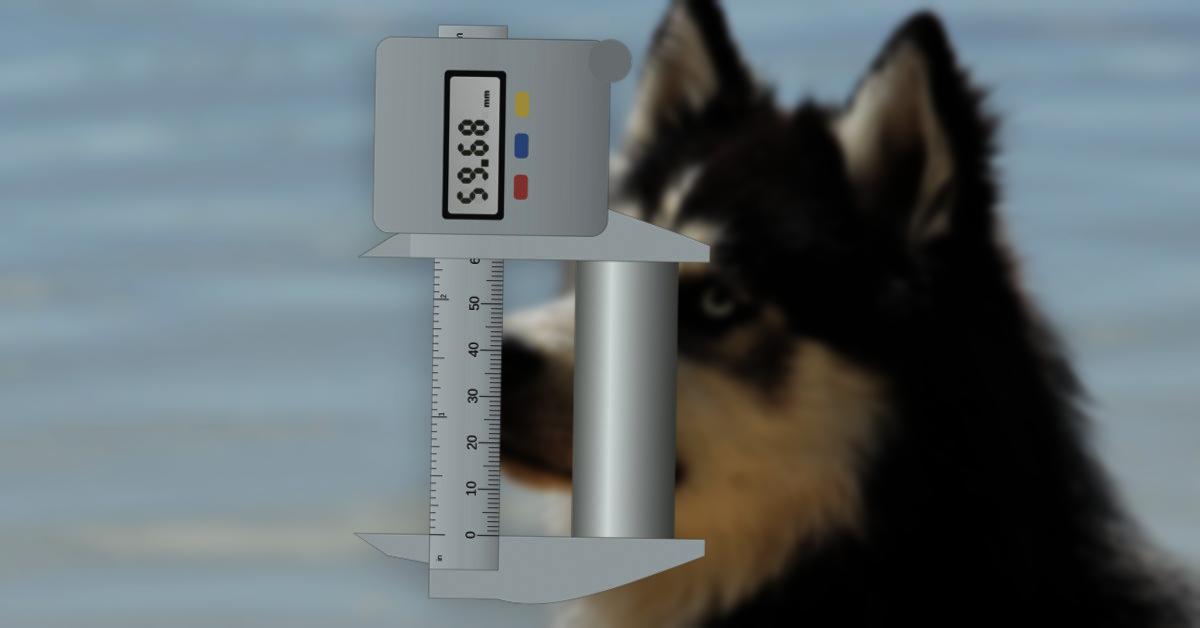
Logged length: 59.68 mm
